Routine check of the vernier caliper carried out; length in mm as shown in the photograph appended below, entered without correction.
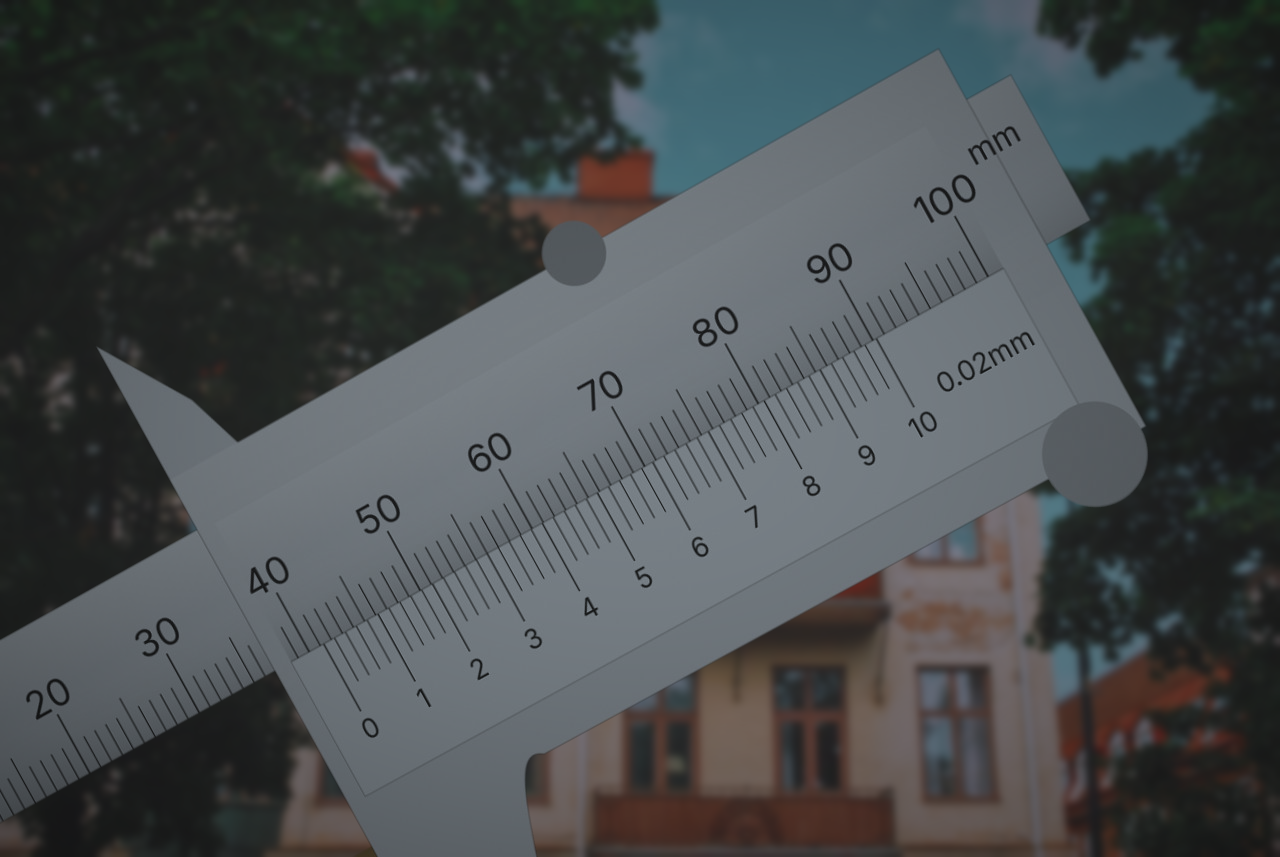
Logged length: 41.3 mm
